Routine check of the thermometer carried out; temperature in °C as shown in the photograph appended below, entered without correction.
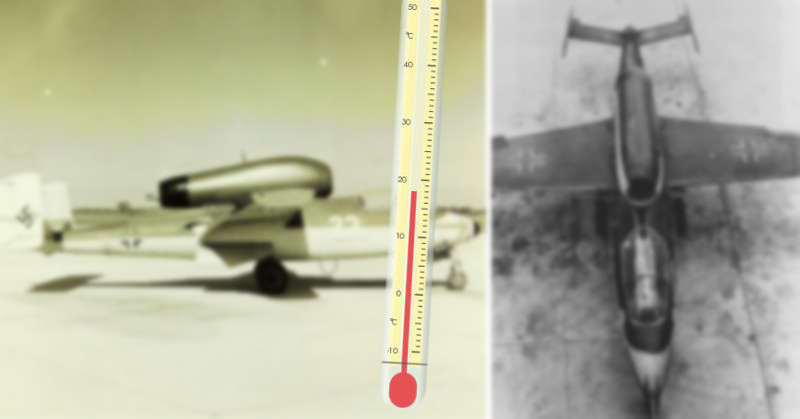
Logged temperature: 18 °C
